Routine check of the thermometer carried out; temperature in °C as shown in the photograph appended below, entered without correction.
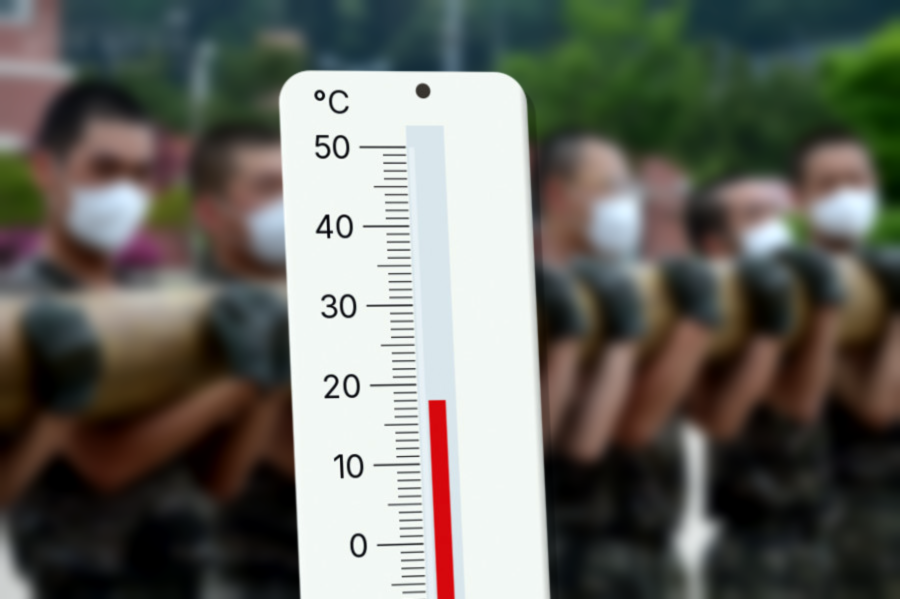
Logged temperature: 18 °C
